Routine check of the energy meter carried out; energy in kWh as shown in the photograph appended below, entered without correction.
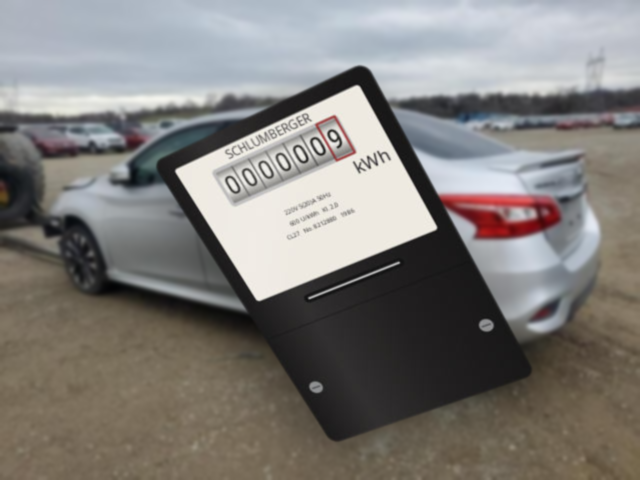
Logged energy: 0.9 kWh
